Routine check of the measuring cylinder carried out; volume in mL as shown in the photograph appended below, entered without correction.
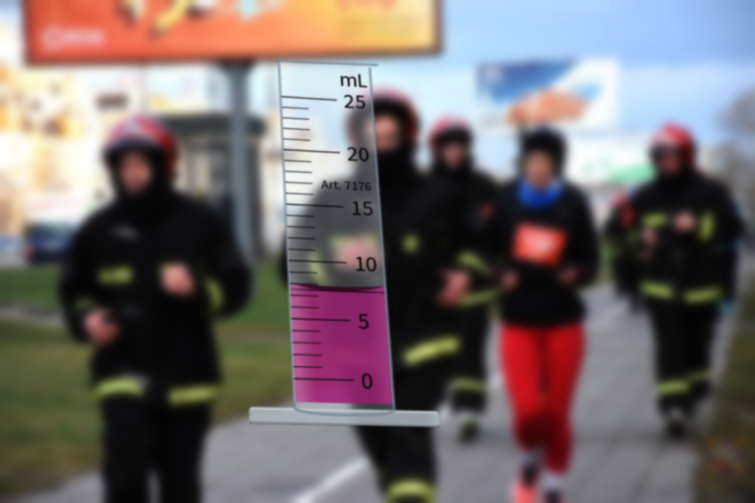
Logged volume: 7.5 mL
